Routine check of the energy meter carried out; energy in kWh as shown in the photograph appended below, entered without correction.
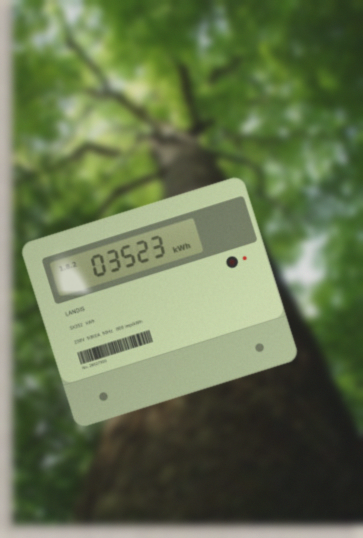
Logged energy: 3523 kWh
